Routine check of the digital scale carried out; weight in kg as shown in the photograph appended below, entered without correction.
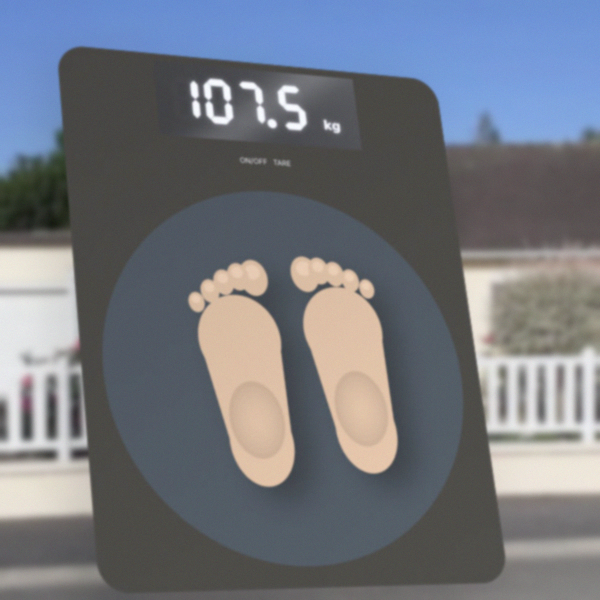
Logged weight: 107.5 kg
